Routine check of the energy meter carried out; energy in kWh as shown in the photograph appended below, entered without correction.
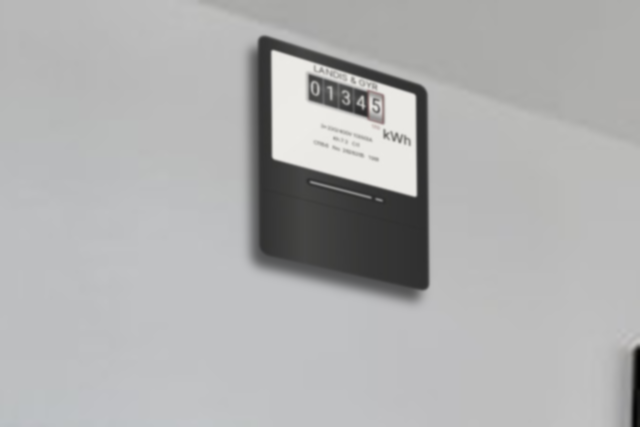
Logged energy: 134.5 kWh
